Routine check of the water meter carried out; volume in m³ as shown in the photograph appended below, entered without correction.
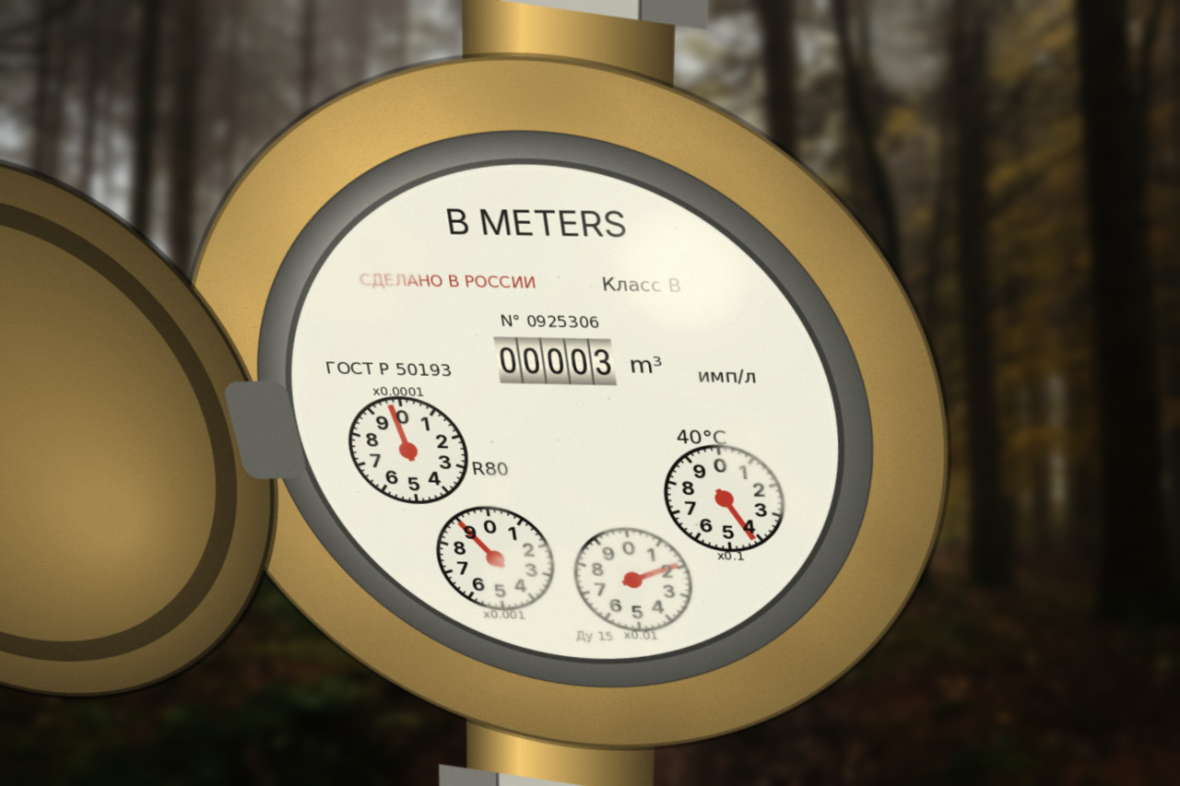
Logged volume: 3.4189 m³
